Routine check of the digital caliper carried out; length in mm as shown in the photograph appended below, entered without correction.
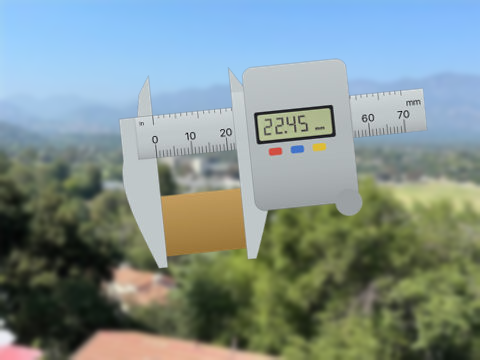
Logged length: 22.45 mm
